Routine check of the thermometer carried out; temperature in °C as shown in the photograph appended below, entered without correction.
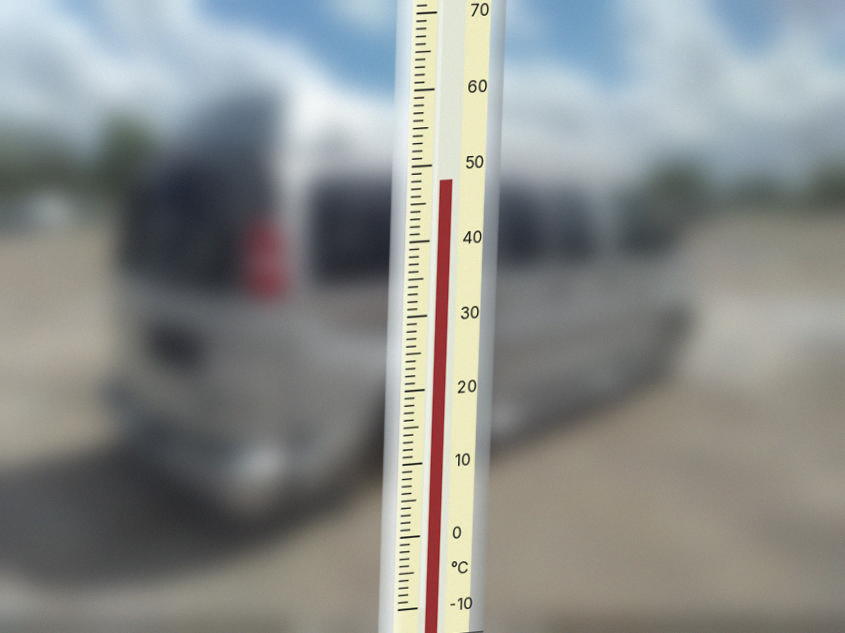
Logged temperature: 48 °C
